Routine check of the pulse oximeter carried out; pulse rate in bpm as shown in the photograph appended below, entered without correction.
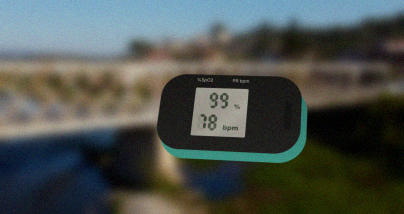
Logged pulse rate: 78 bpm
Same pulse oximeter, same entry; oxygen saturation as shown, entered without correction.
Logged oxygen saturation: 99 %
